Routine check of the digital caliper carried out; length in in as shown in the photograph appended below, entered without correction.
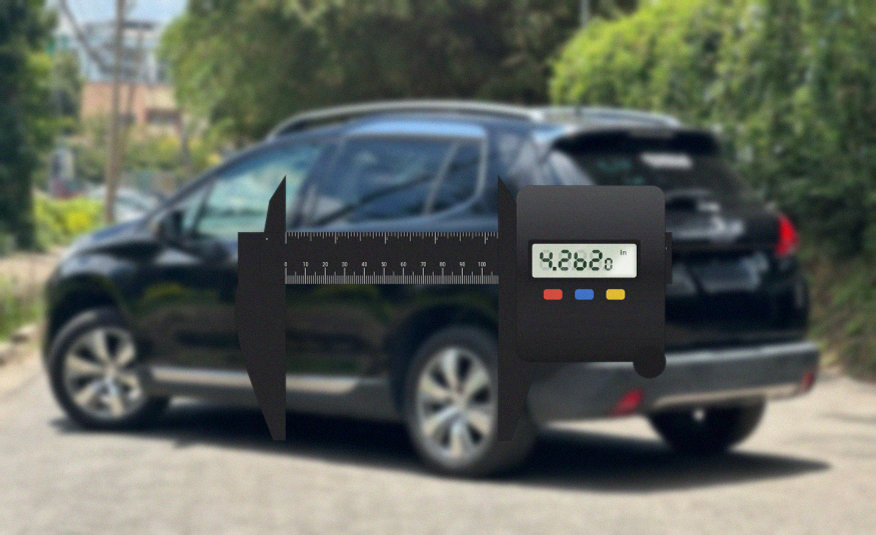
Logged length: 4.2620 in
